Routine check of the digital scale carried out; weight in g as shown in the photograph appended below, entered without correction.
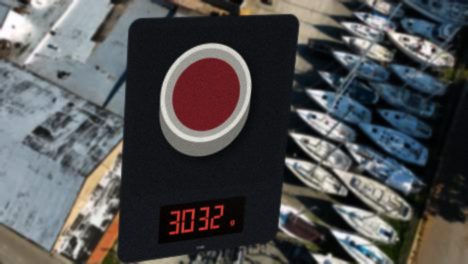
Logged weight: 3032 g
